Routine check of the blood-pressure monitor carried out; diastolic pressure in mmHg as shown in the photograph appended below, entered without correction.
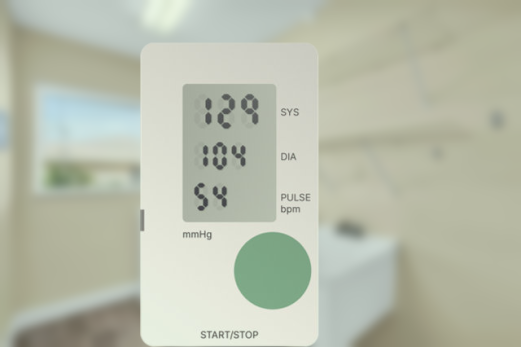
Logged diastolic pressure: 104 mmHg
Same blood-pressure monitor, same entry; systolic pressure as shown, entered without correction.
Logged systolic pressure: 129 mmHg
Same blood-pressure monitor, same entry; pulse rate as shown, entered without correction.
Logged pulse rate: 54 bpm
